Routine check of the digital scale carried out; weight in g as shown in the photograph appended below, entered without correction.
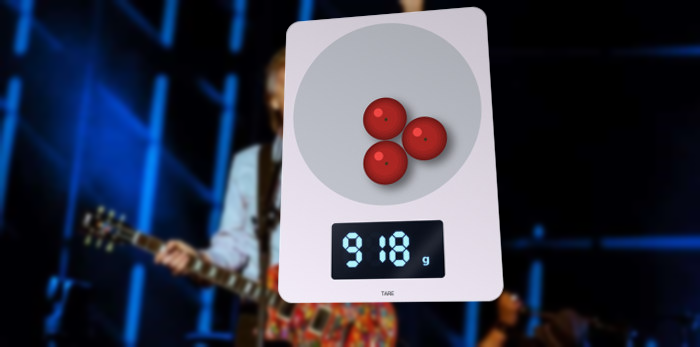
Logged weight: 918 g
